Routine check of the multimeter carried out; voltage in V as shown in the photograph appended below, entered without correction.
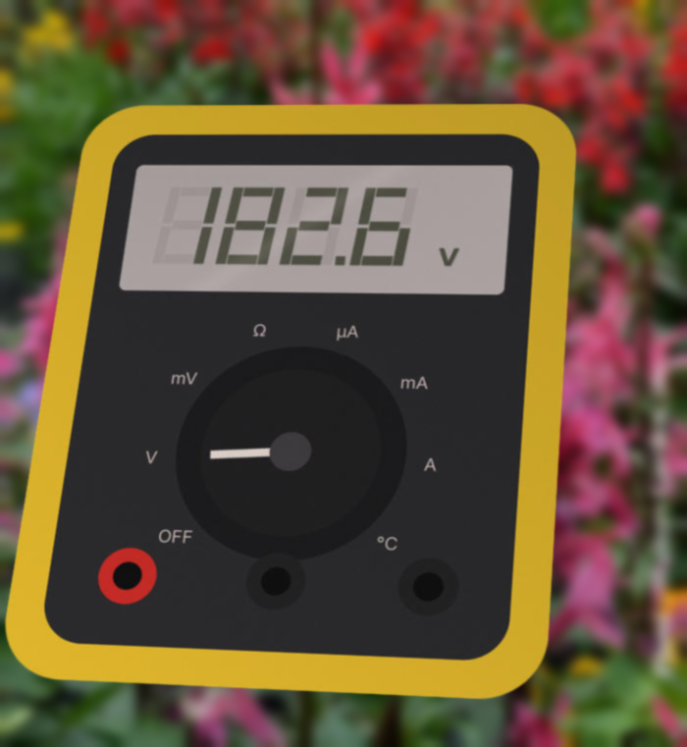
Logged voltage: 182.6 V
